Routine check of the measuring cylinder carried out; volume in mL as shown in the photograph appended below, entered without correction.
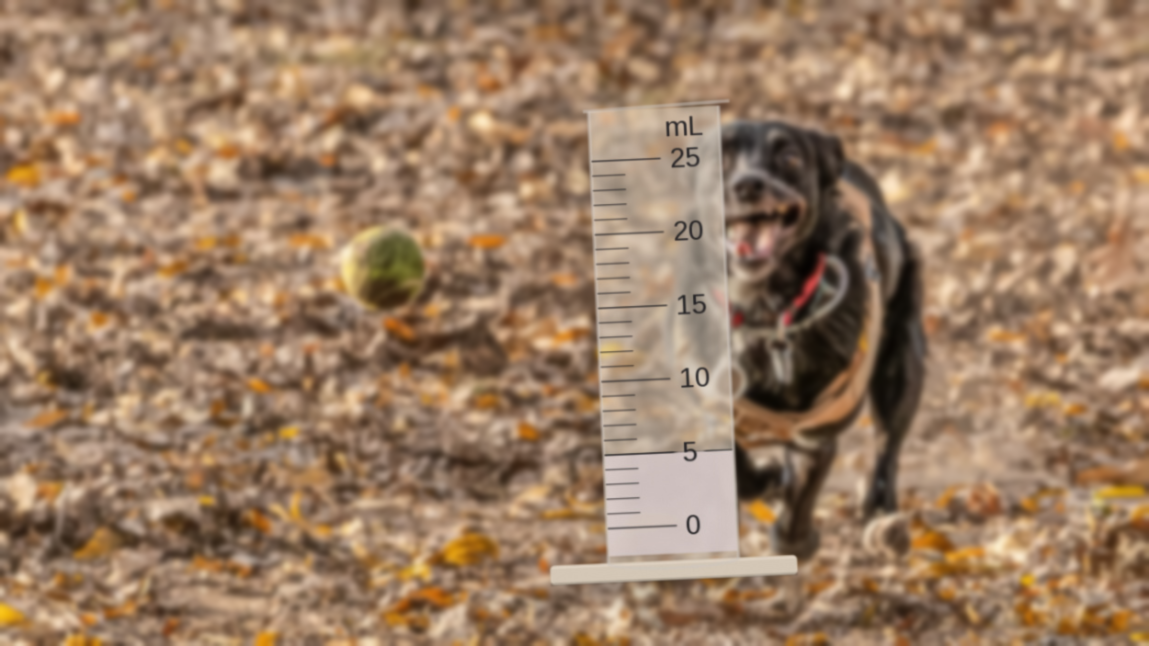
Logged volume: 5 mL
